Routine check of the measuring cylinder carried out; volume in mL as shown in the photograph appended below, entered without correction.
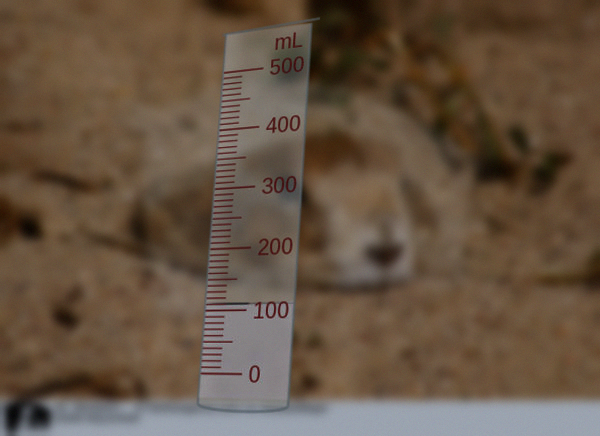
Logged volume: 110 mL
